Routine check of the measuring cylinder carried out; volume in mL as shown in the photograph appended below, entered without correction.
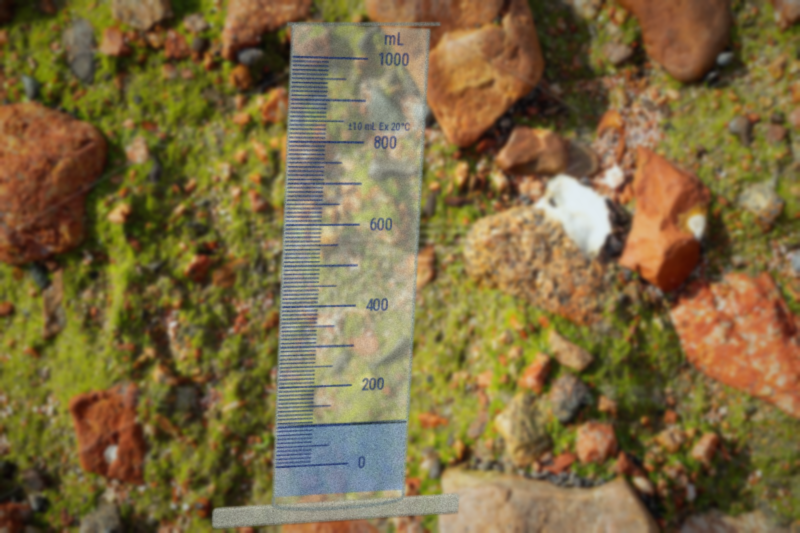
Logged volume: 100 mL
